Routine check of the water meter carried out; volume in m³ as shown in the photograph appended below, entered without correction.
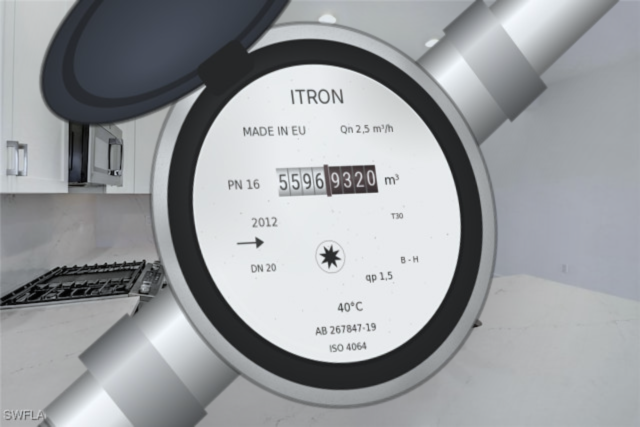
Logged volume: 5596.9320 m³
